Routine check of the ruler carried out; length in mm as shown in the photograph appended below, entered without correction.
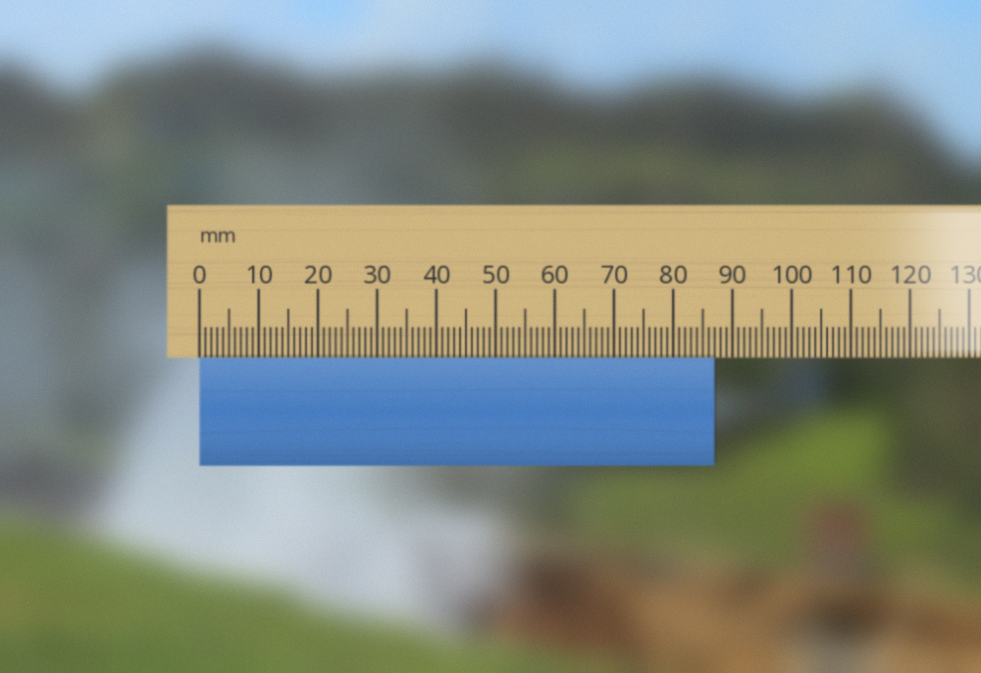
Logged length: 87 mm
